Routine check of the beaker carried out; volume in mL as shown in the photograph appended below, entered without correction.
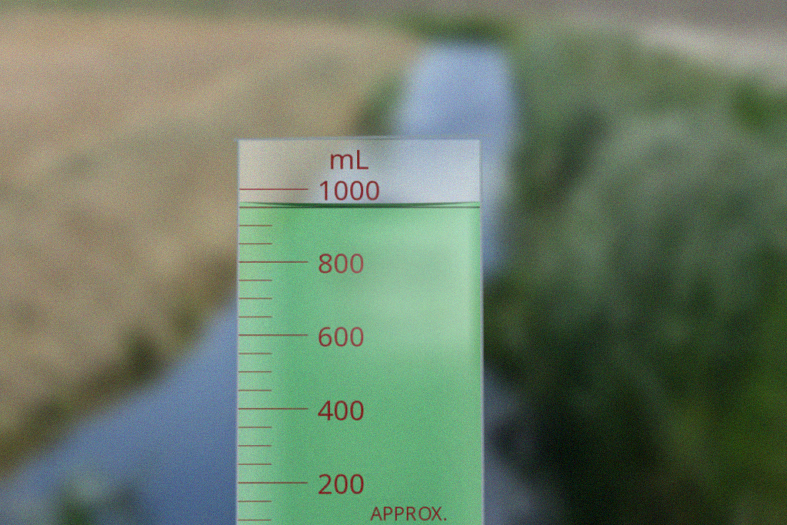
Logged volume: 950 mL
